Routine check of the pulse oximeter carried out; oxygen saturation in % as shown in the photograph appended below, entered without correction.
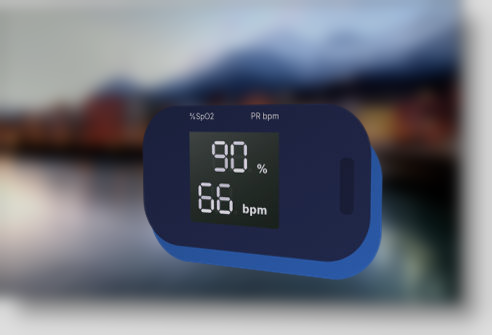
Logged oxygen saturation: 90 %
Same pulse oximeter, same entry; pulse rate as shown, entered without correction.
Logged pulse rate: 66 bpm
